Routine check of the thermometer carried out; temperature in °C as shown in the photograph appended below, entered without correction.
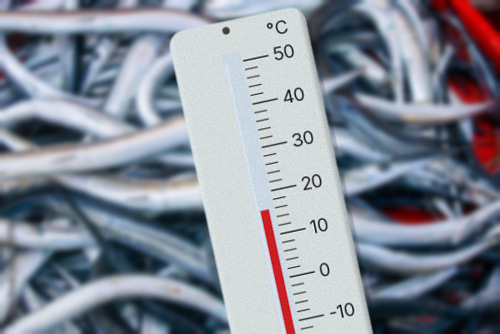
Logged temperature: 16 °C
